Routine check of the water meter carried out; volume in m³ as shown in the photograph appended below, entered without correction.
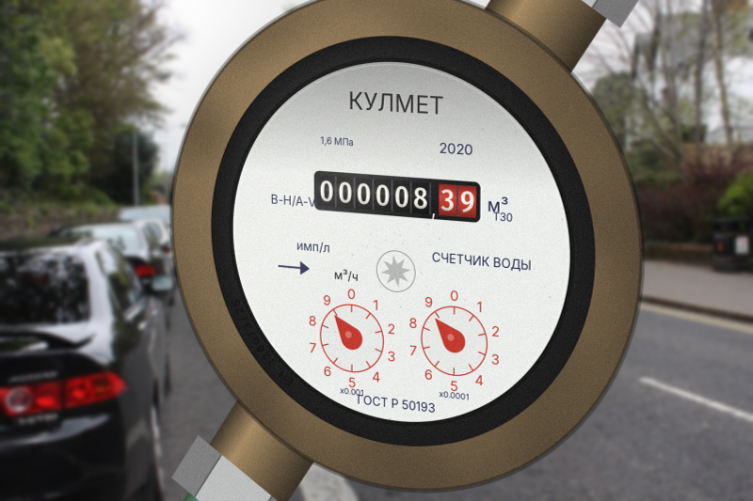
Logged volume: 8.3988 m³
